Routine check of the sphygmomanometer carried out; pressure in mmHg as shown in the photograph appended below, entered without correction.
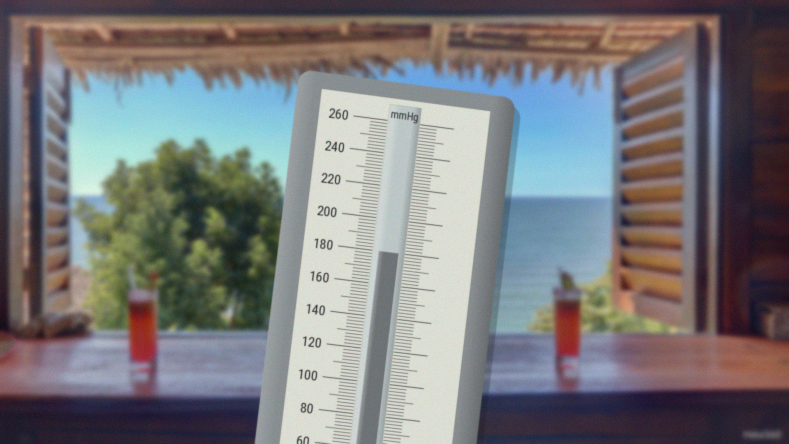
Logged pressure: 180 mmHg
